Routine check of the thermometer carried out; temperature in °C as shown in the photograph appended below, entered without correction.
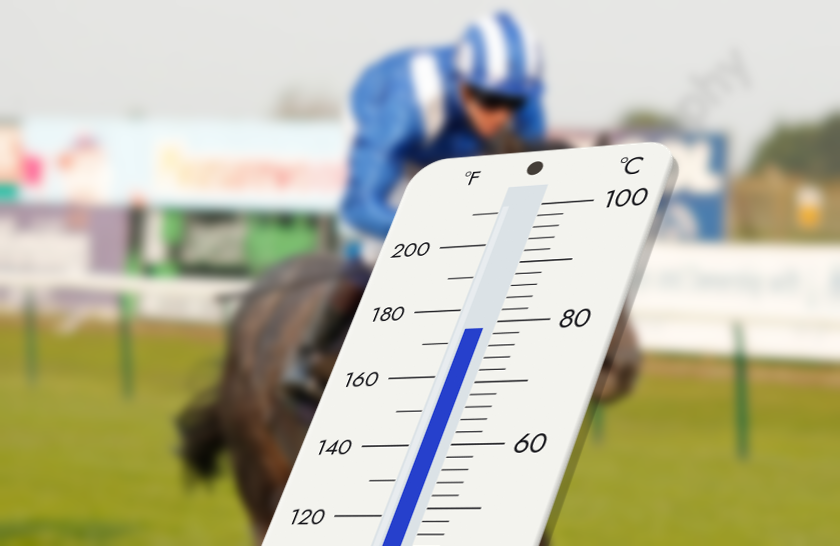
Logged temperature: 79 °C
